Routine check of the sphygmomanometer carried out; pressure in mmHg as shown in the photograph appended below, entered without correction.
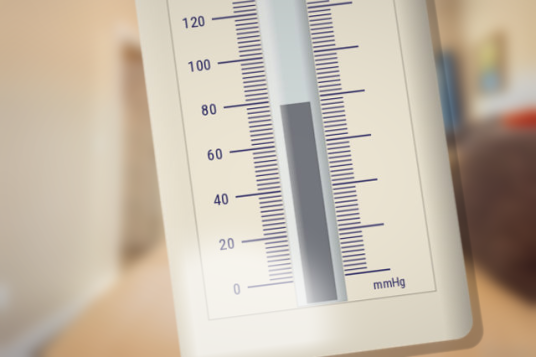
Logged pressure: 78 mmHg
